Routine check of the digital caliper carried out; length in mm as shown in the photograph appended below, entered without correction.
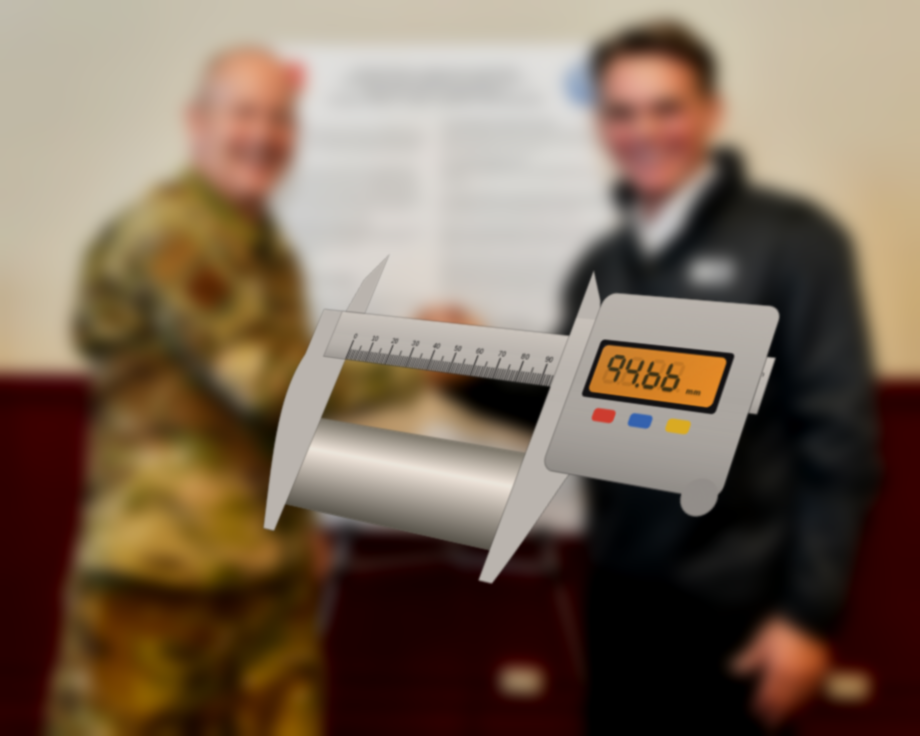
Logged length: 94.66 mm
